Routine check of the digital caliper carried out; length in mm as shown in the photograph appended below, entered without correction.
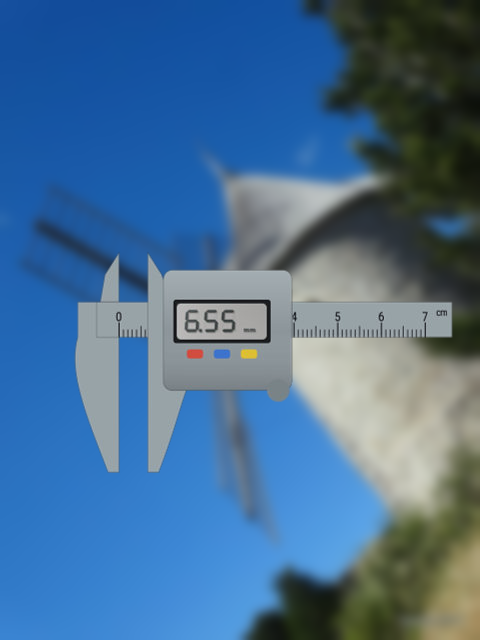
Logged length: 6.55 mm
